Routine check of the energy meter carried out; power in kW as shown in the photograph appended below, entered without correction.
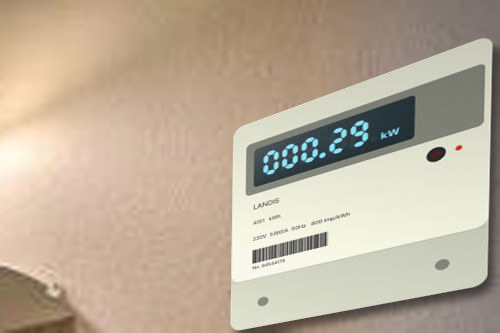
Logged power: 0.29 kW
